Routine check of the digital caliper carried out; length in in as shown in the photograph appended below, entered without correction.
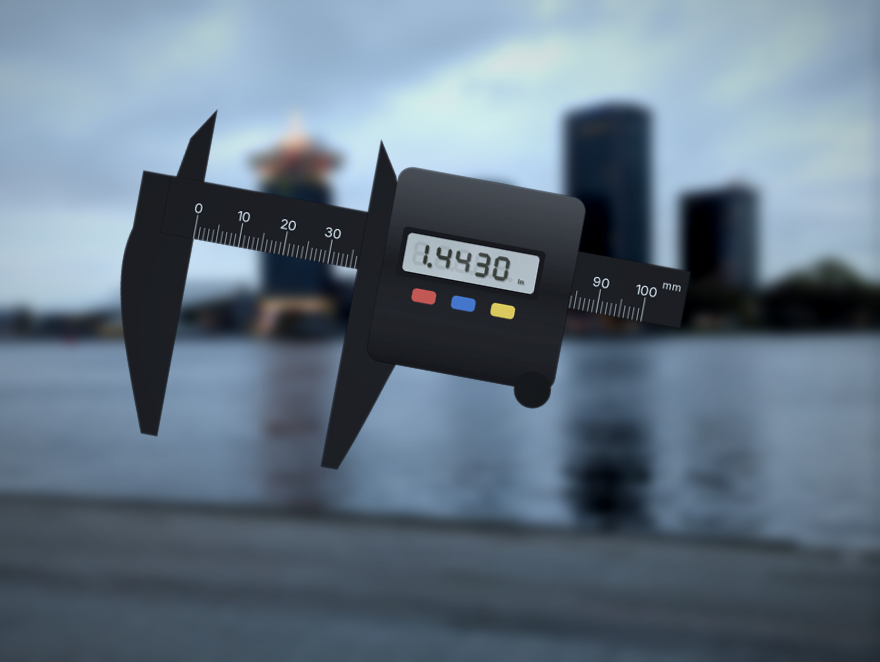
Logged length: 1.4430 in
